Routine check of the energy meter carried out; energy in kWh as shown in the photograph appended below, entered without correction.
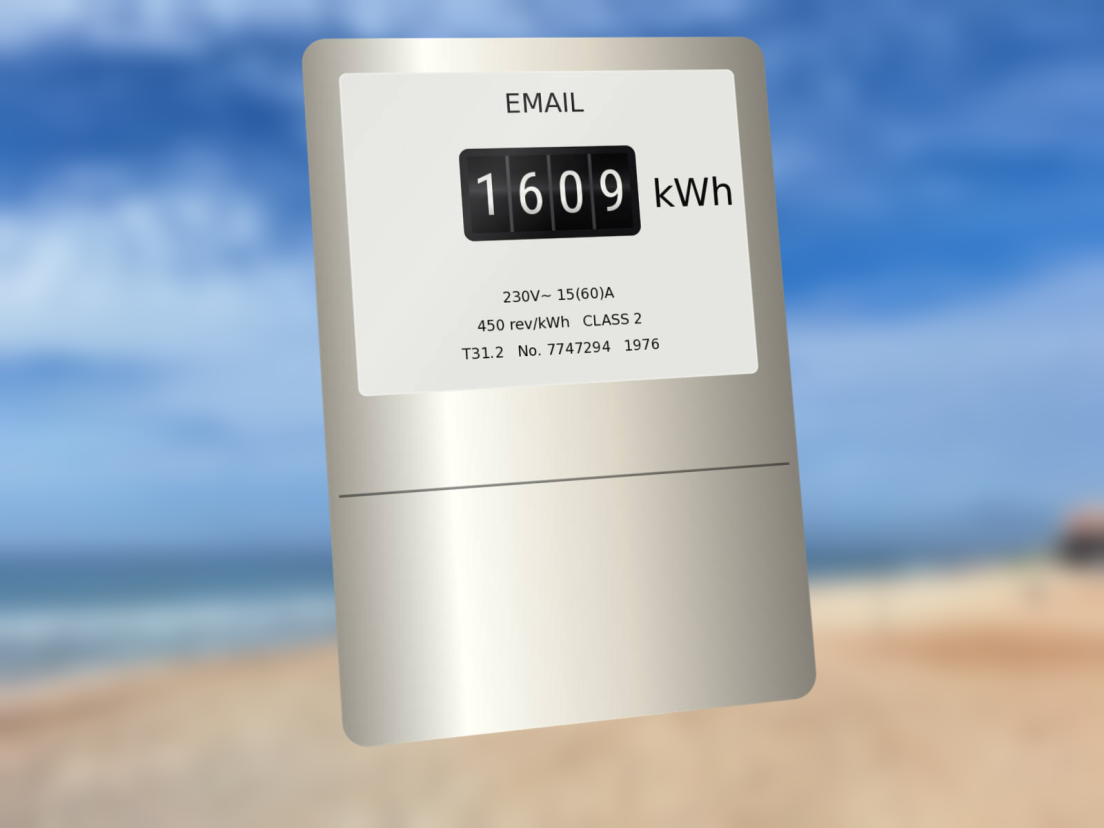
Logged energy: 1609 kWh
